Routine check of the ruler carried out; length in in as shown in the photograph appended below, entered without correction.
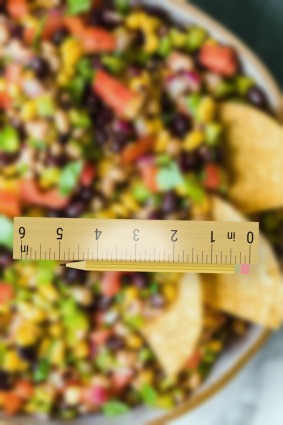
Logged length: 5 in
